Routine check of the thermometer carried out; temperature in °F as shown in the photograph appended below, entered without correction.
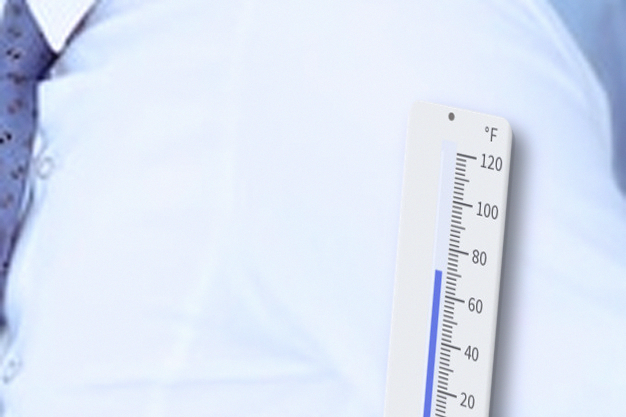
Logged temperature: 70 °F
